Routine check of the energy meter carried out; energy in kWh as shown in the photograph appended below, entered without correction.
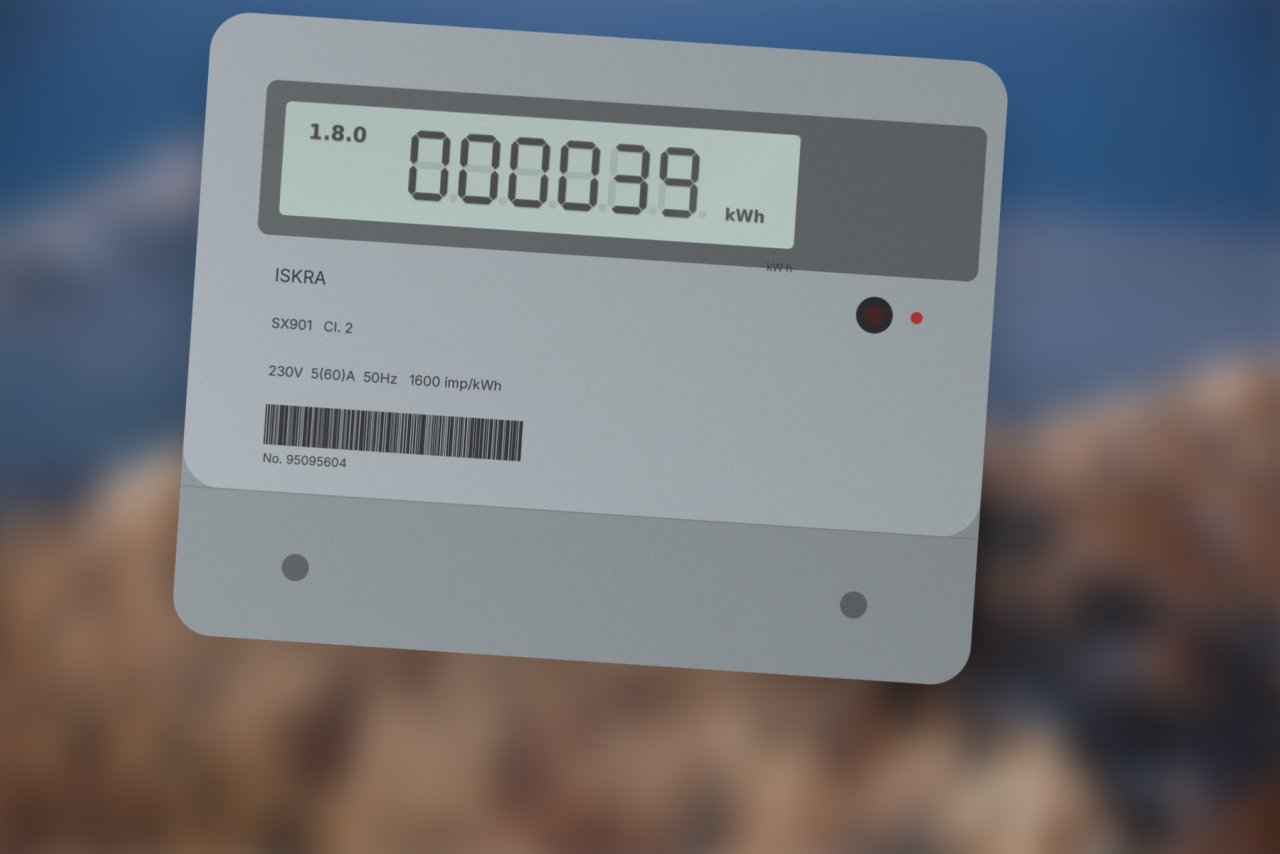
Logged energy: 39 kWh
